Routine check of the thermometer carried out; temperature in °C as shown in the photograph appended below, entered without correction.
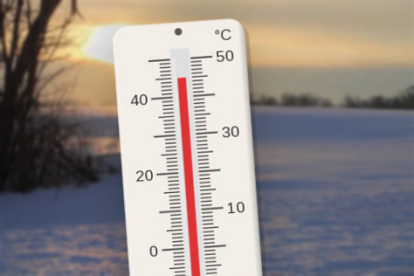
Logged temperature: 45 °C
